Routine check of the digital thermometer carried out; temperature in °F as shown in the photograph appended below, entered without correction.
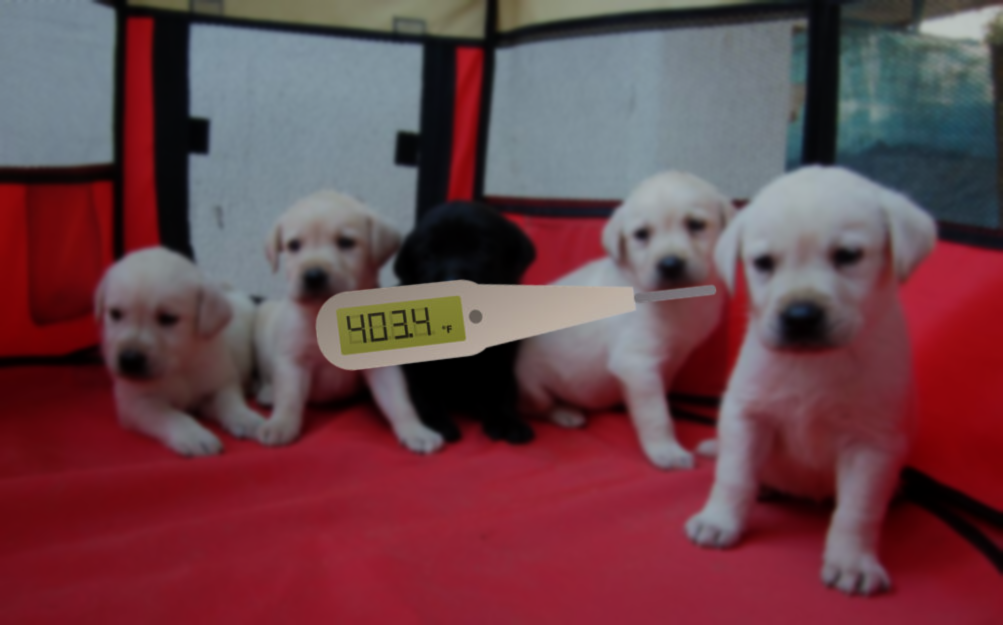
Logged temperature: 403.4 °F
